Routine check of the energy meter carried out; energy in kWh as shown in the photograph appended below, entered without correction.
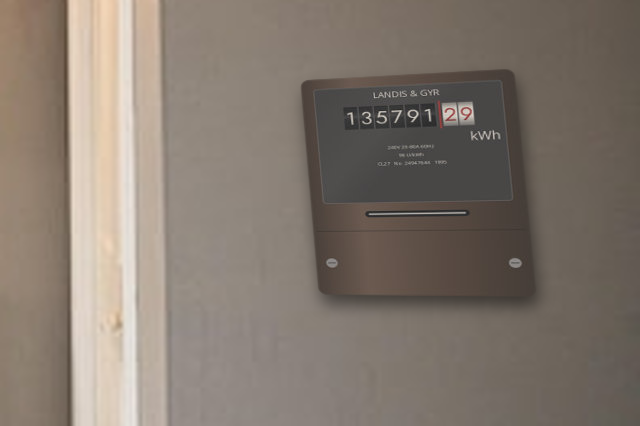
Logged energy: 135791.29 kWh
